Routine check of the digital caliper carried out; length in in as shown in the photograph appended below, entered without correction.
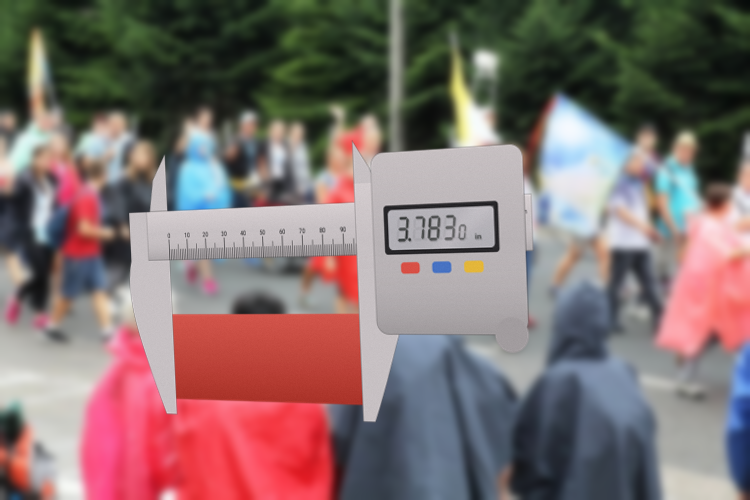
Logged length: 3.7830 in
